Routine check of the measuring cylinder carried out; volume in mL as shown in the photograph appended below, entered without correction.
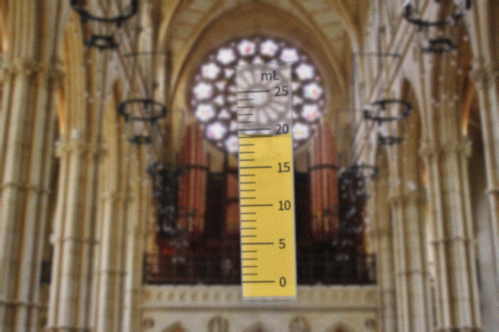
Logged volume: 19 mL
